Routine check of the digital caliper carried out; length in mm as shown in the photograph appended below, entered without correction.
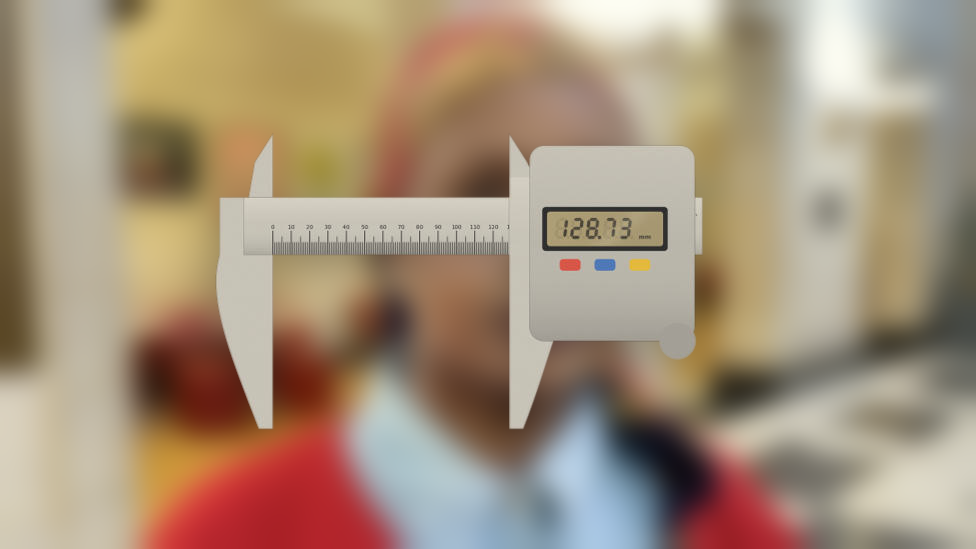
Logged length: 128.73 mm
